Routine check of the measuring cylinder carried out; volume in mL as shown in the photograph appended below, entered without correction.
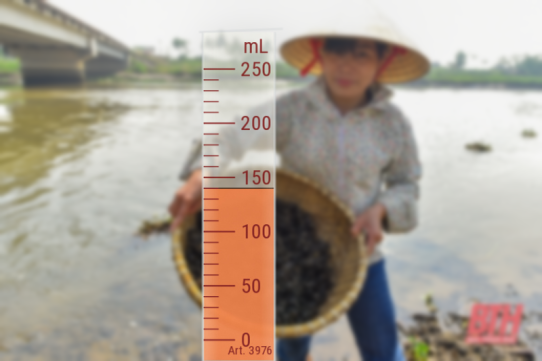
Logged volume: 140 mL
